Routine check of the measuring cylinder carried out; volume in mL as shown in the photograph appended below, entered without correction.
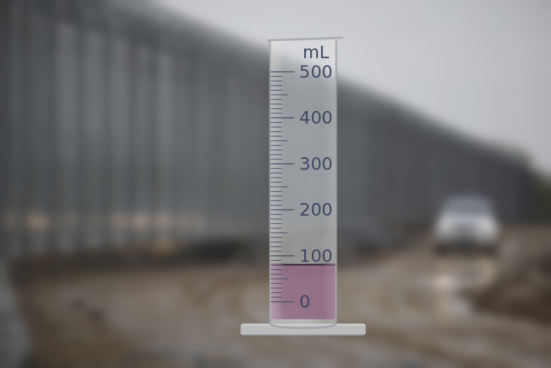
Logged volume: 80 mL
